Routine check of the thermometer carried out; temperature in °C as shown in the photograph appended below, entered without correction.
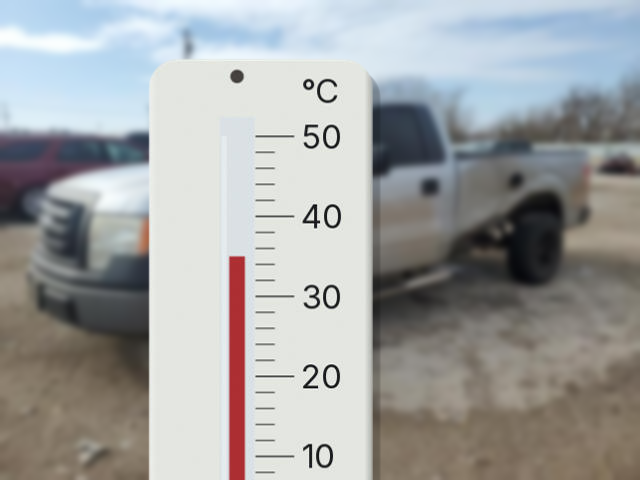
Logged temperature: 35 °C
